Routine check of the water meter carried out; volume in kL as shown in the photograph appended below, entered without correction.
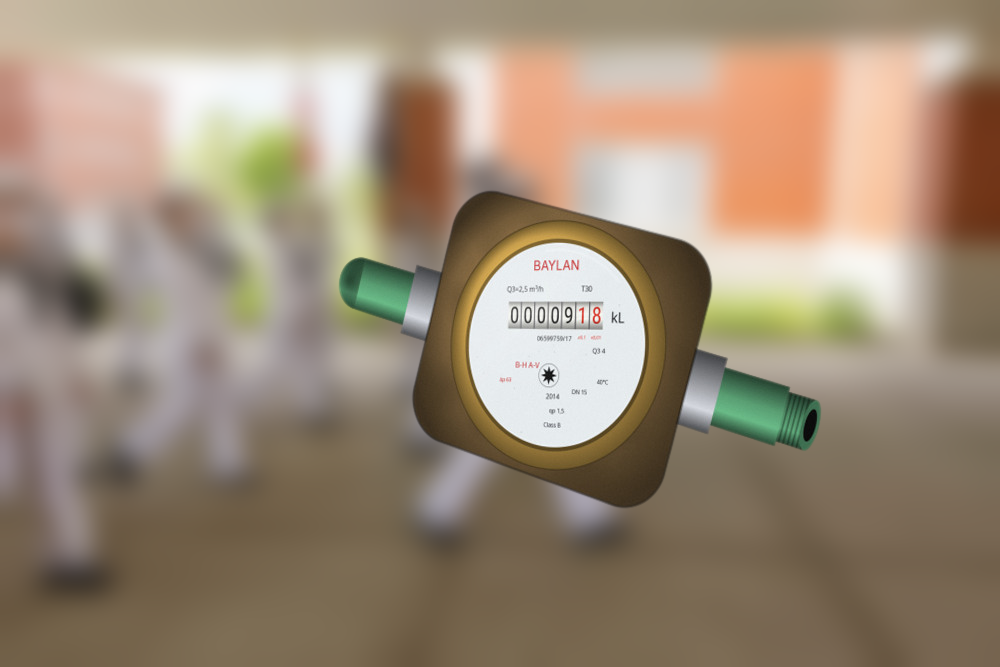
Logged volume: 9.18 kL
